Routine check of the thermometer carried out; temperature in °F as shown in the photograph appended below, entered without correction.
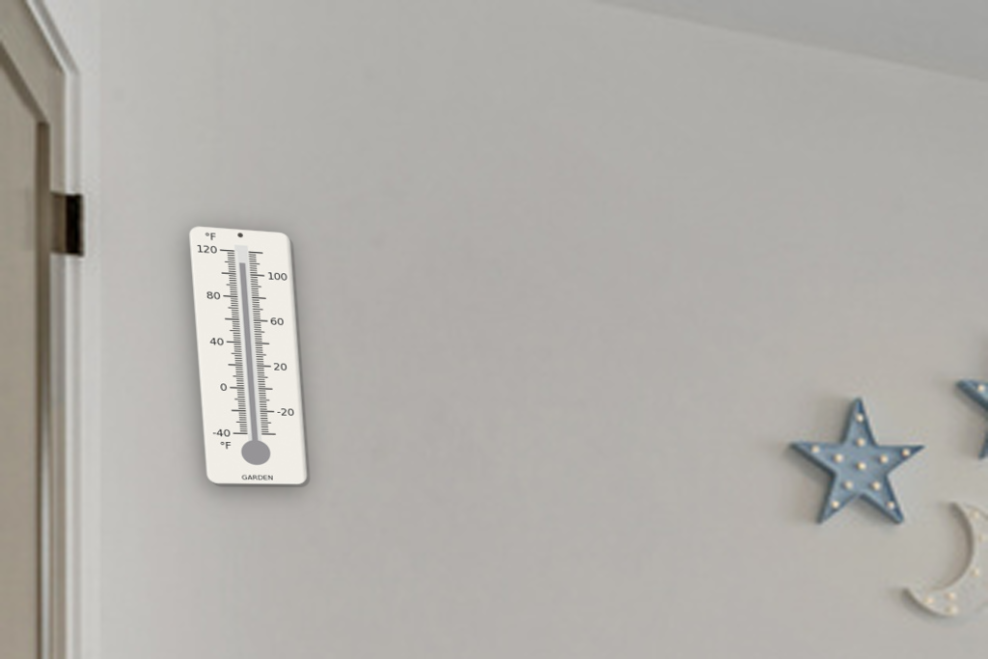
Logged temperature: 110 °F
